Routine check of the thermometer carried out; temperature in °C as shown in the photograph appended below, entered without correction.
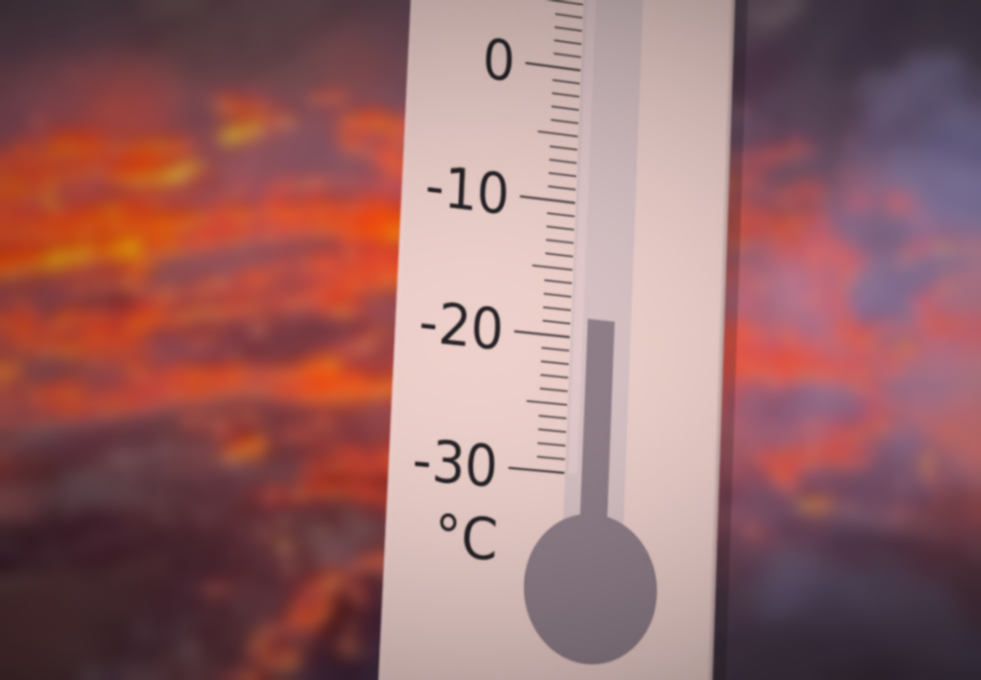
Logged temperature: -18.5 °C
